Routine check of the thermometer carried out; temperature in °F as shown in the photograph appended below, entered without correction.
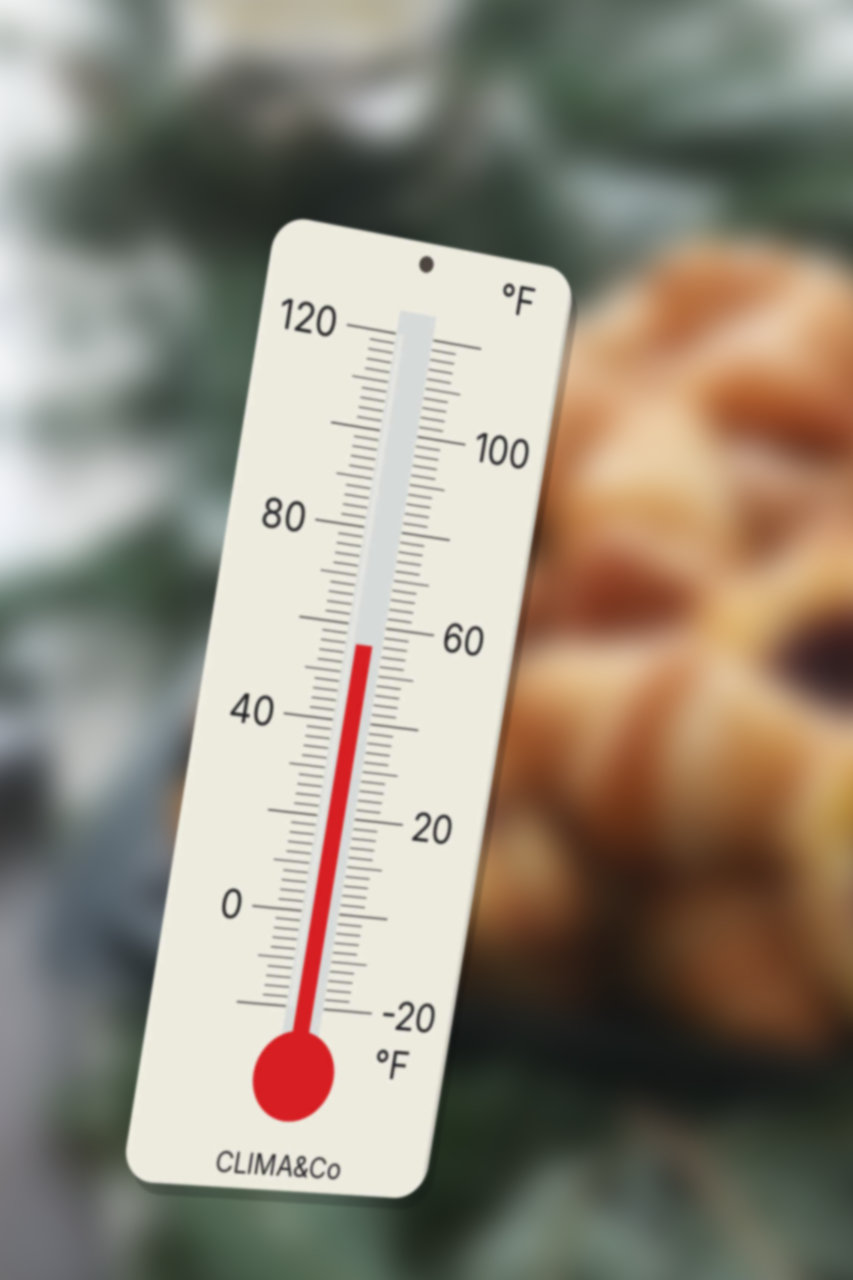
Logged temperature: 56 °F
